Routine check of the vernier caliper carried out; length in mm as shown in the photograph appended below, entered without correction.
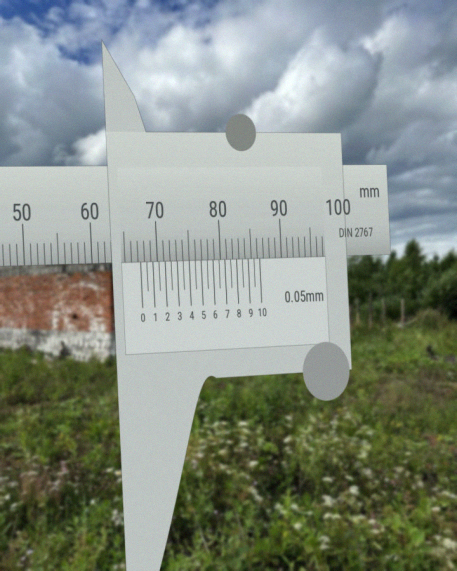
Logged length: 67.4 mm
